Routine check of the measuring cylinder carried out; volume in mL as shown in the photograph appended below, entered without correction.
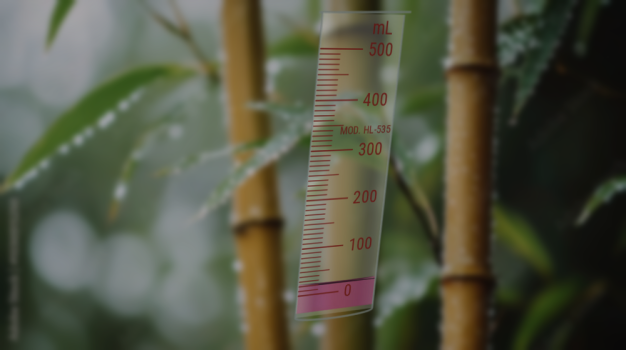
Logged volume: 20 mL
